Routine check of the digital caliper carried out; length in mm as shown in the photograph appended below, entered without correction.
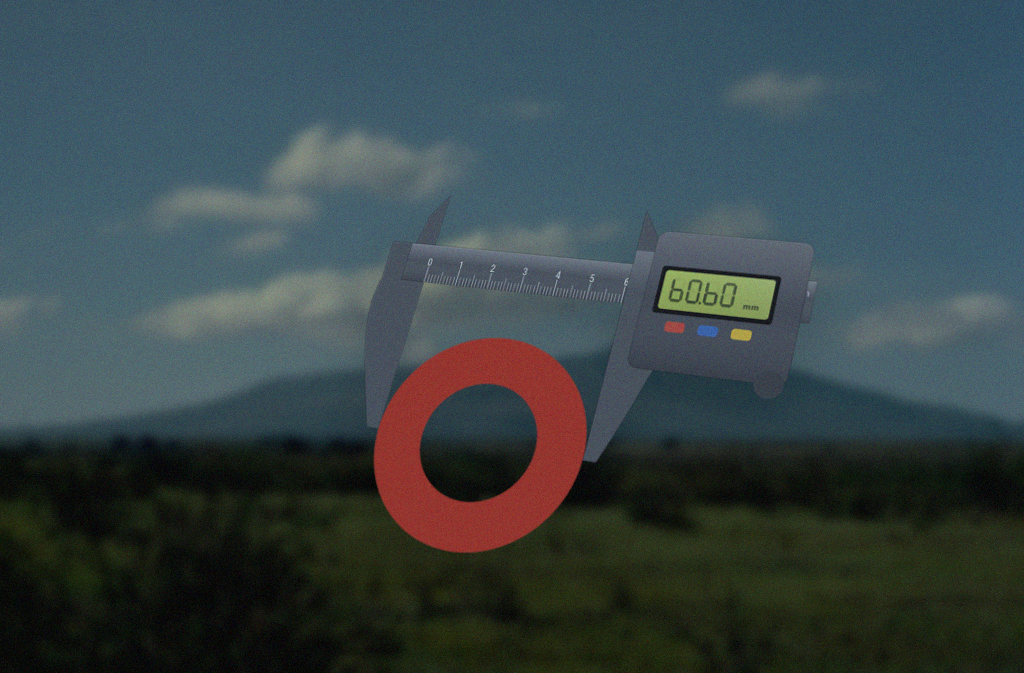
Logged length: 60.60 mm
